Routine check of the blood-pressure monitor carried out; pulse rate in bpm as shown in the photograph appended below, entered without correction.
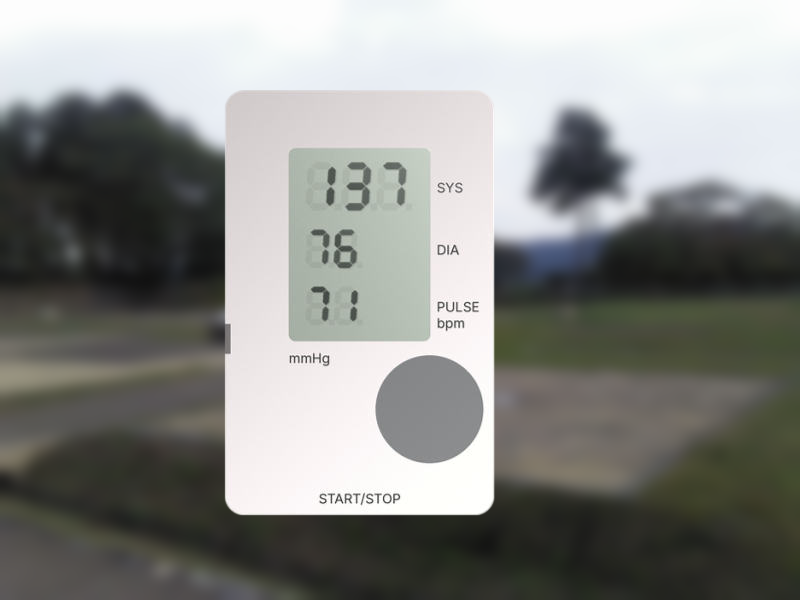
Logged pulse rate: 71 bpm
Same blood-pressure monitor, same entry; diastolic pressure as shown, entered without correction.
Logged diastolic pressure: 76 mmHg
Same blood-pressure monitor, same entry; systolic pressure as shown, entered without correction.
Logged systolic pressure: 137 mmHg
